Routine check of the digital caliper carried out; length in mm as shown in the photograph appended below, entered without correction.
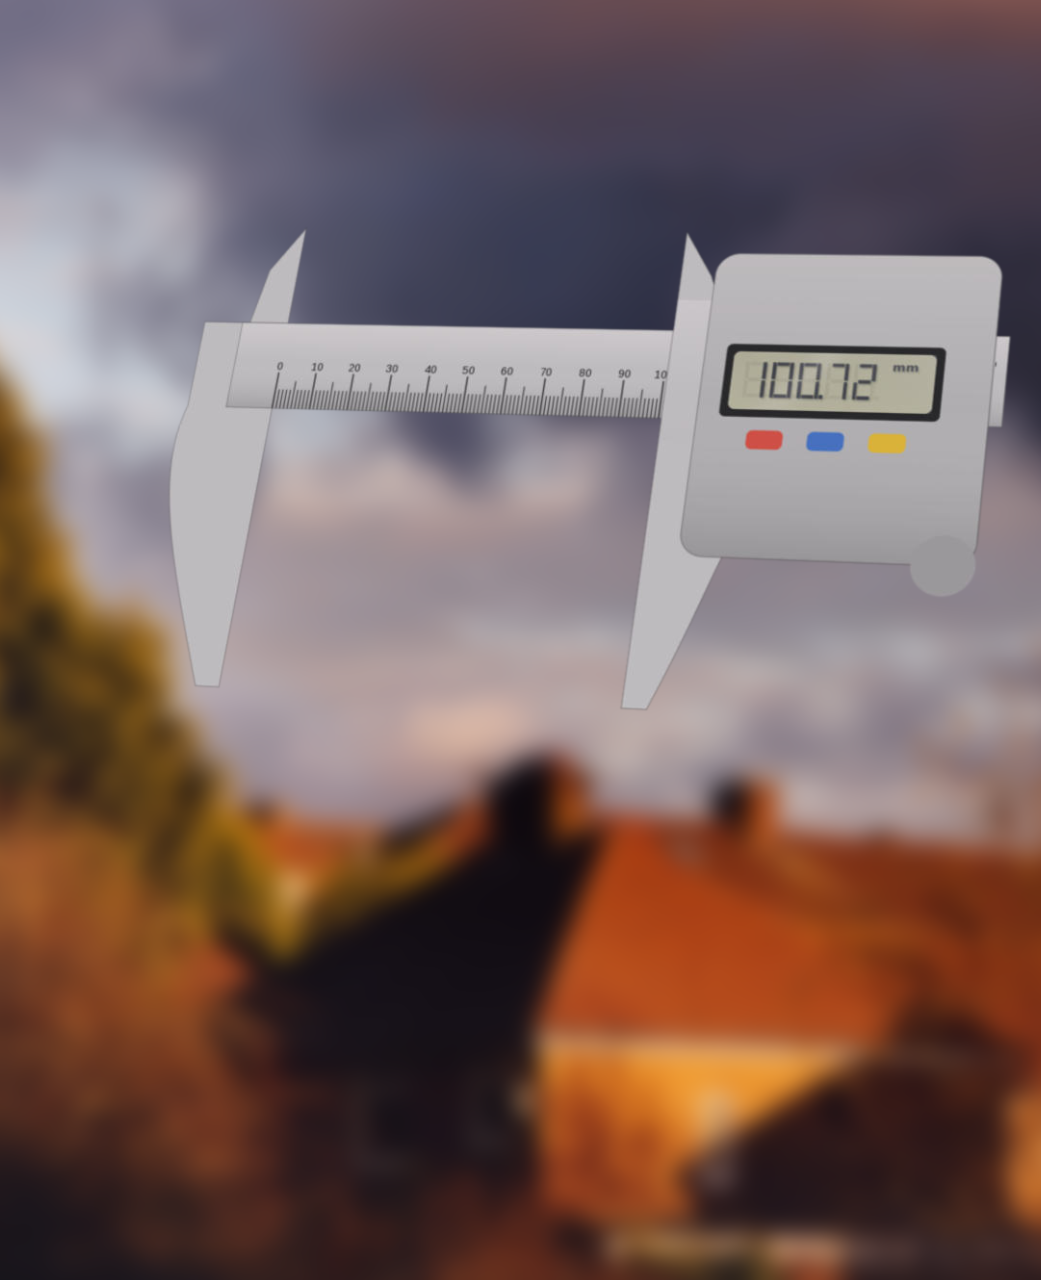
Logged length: 100.72 mm
